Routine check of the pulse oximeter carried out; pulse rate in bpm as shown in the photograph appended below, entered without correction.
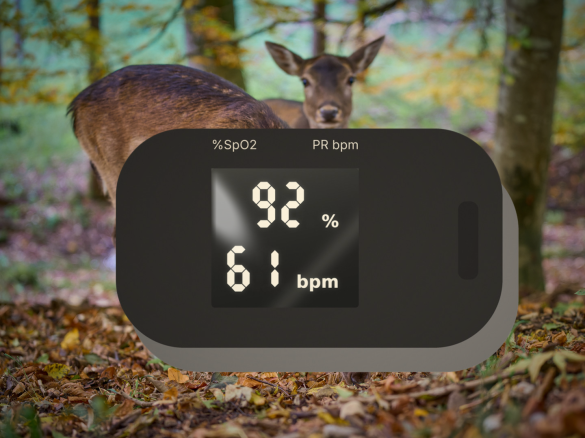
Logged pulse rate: 61 bpm
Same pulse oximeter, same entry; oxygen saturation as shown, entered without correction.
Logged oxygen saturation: 92 %
